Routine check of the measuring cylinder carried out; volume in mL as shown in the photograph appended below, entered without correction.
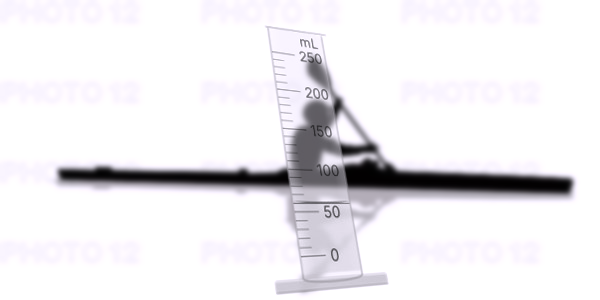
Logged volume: 60 mL
